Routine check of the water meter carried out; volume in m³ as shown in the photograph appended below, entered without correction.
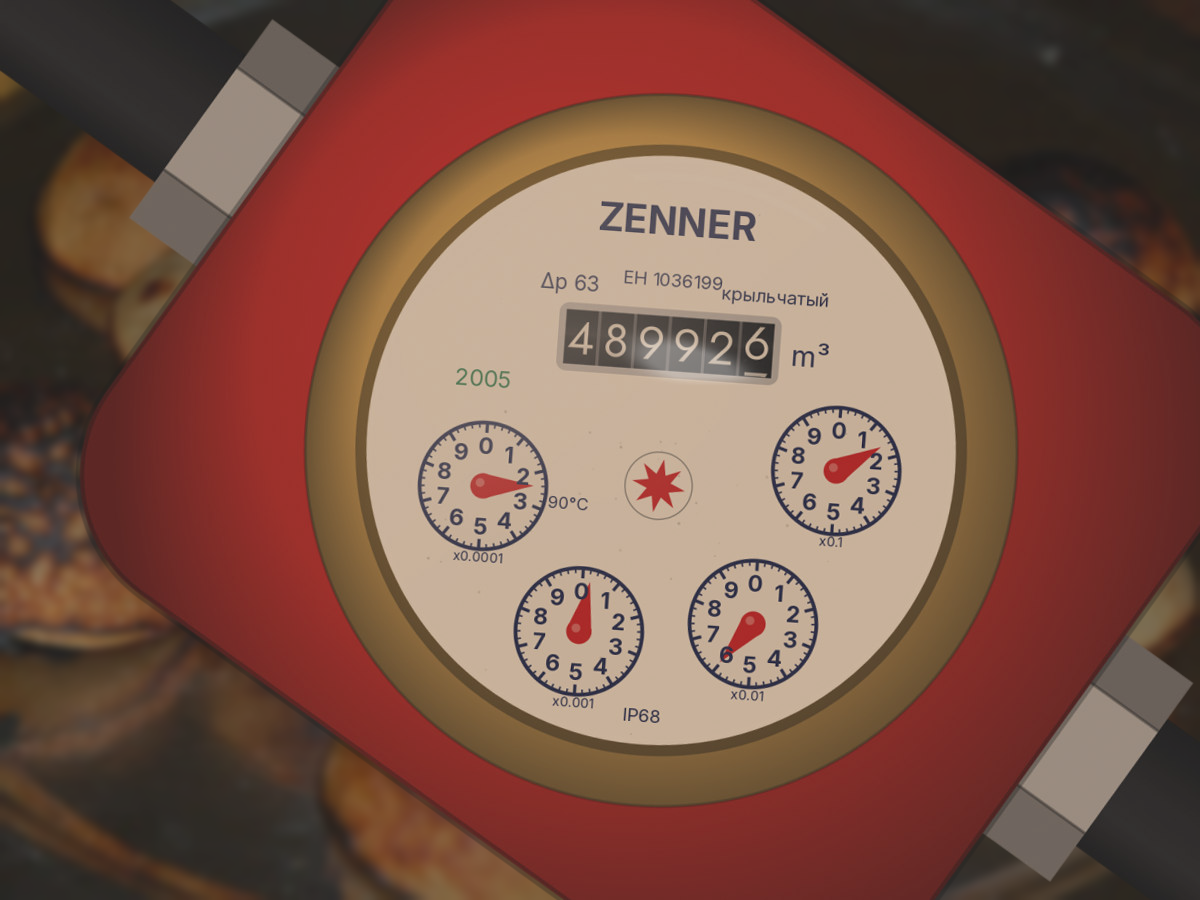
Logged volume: 489926.1602 m³
